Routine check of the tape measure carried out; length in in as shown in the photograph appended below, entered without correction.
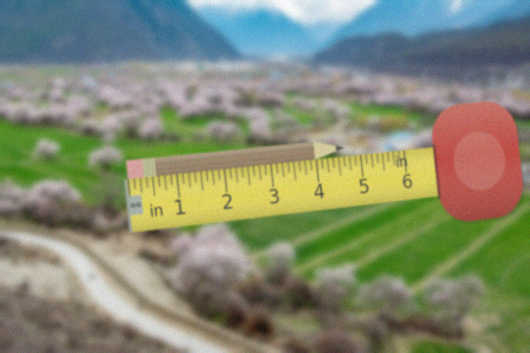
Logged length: 4.625 in
